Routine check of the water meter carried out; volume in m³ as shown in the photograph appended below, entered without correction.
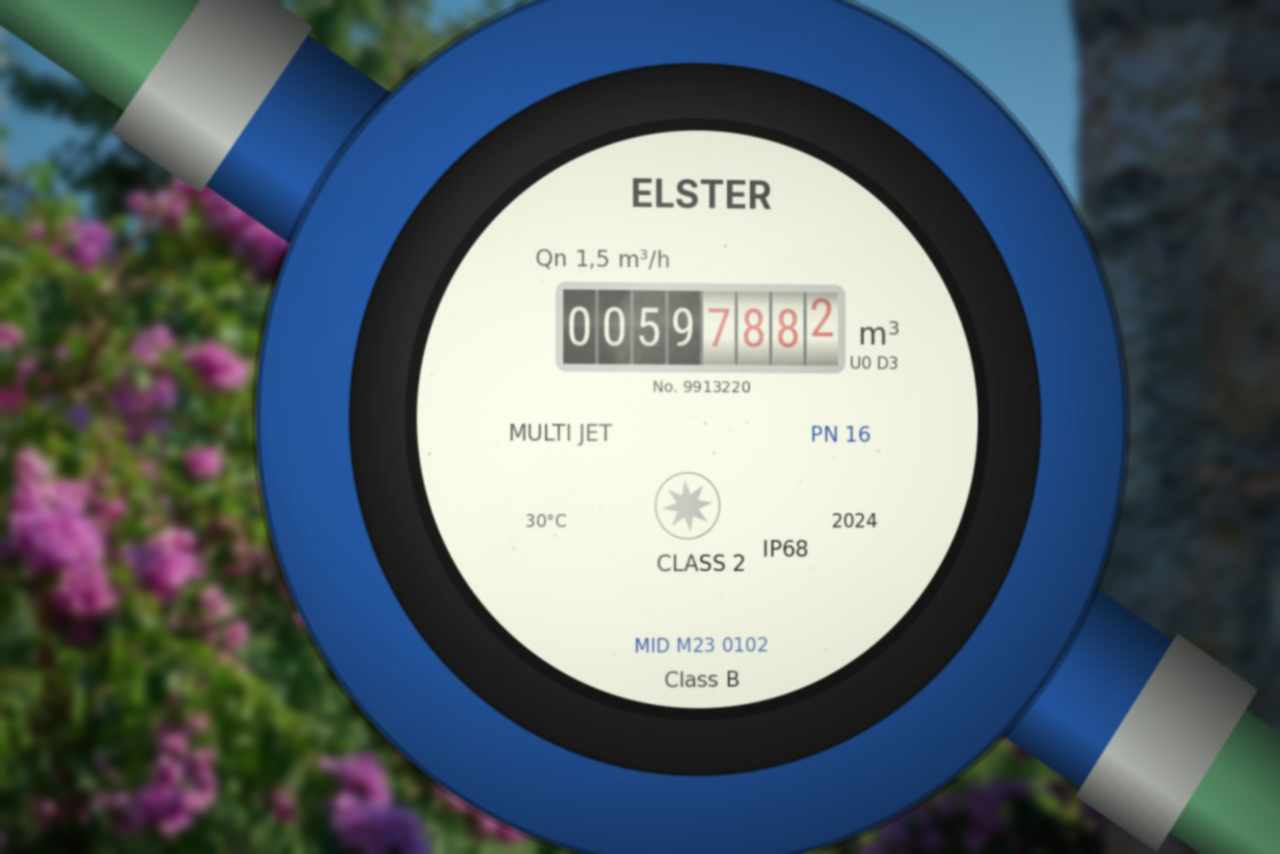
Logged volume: 59.7882 m³
